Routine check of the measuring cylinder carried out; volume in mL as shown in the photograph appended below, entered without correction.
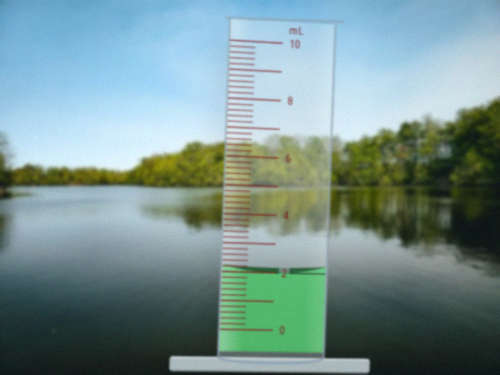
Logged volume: 2 mL
